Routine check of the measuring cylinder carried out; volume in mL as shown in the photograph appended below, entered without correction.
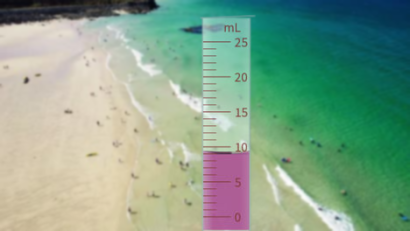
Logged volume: 9 mL
